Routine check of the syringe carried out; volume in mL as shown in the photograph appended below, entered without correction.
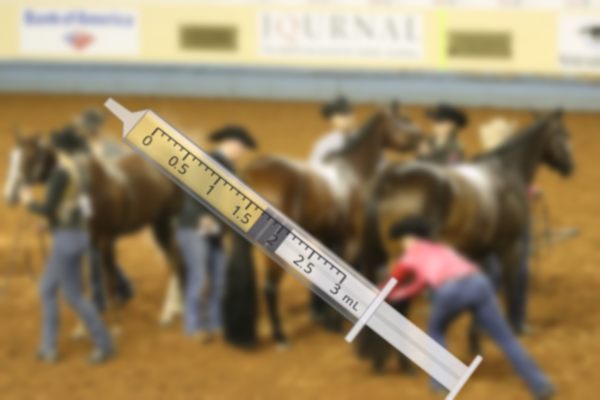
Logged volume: 1.7 mL
